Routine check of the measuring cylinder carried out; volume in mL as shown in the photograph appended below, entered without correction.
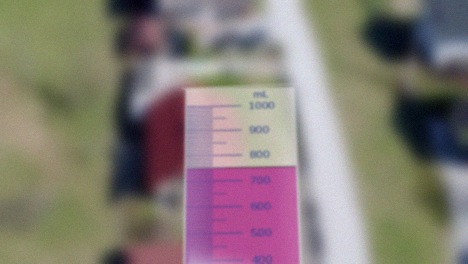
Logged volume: 750 mL
